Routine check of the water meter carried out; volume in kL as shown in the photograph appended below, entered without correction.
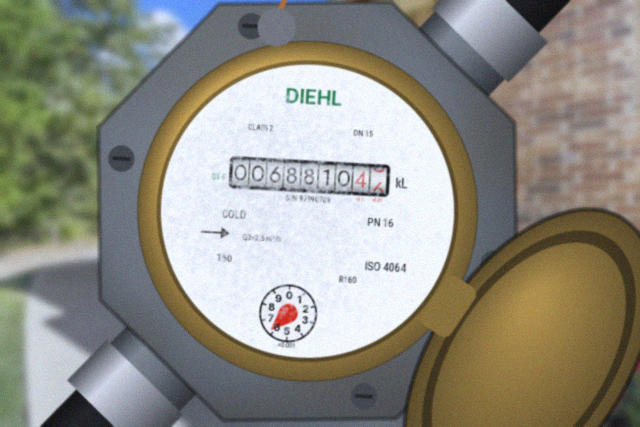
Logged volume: 68810.456 kL
